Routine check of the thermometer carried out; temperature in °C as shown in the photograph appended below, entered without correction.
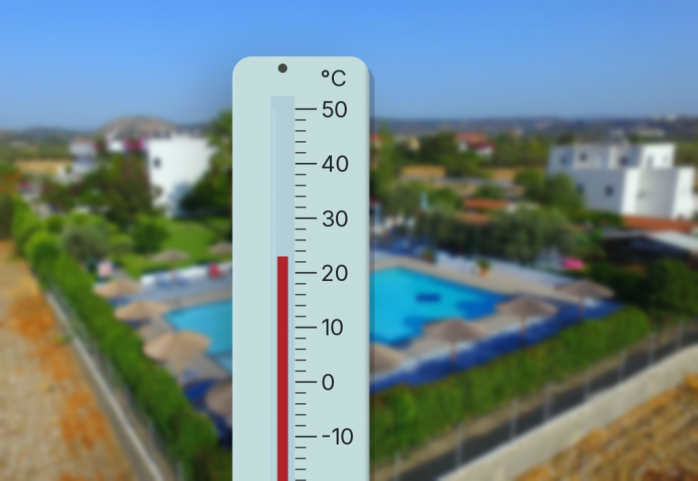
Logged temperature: 23 °C
